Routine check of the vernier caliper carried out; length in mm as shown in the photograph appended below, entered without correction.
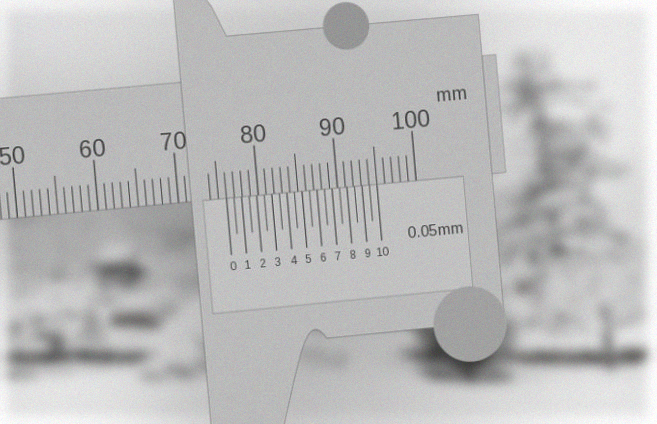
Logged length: 76.0 mm
